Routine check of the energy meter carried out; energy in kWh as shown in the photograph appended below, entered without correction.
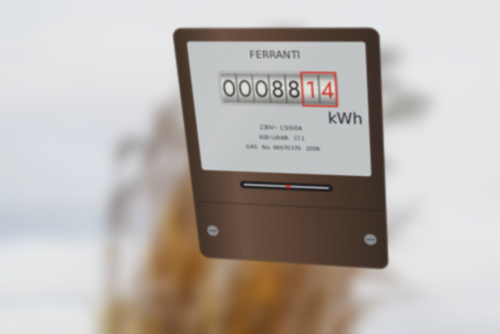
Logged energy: 88.14 kWh
